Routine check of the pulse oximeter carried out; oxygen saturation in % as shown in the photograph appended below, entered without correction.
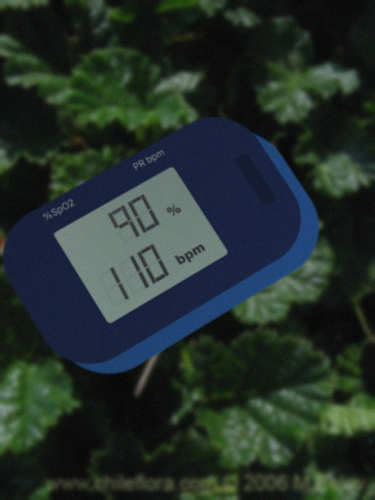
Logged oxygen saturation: 90 %
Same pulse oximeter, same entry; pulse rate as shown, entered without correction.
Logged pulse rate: 110 bpm
